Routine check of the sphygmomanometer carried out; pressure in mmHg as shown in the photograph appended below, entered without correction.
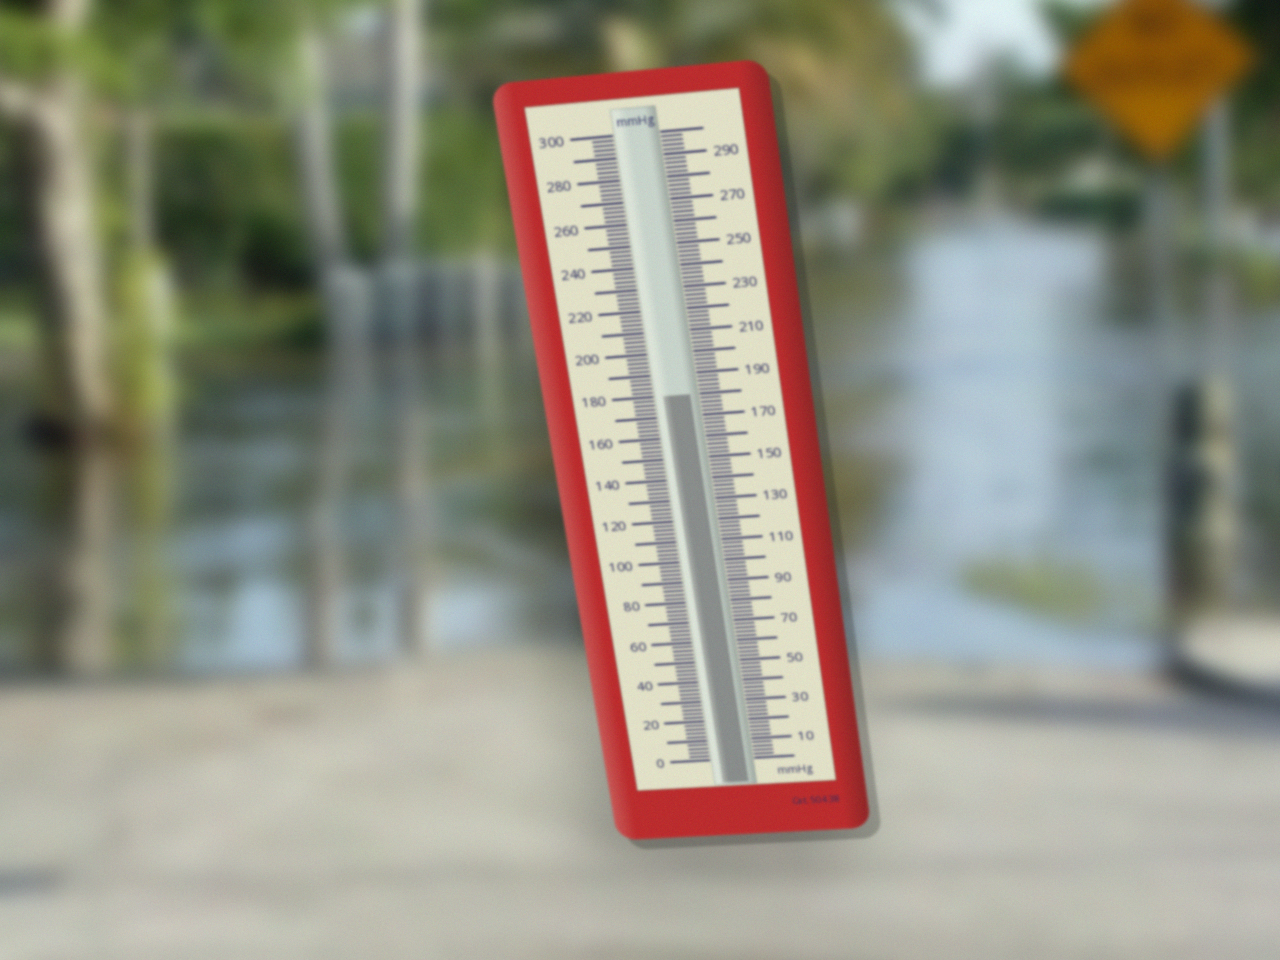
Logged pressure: 180 mmHg
